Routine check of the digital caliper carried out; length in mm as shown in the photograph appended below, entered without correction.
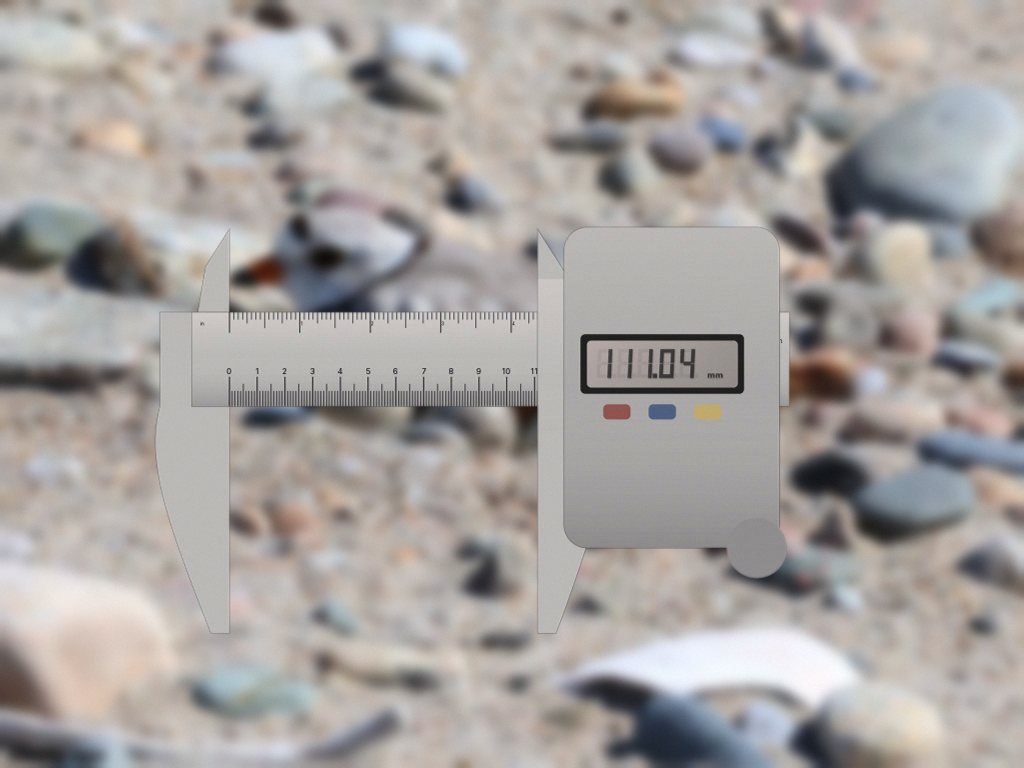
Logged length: 111.04 mm
